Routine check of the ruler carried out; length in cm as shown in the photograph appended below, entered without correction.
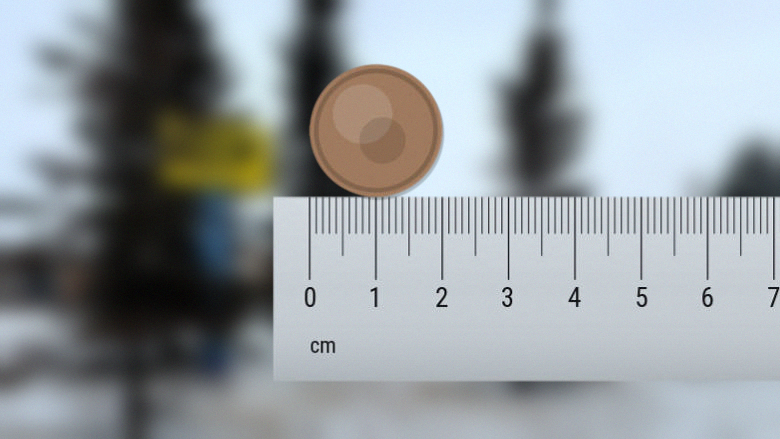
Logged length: 2 cm
